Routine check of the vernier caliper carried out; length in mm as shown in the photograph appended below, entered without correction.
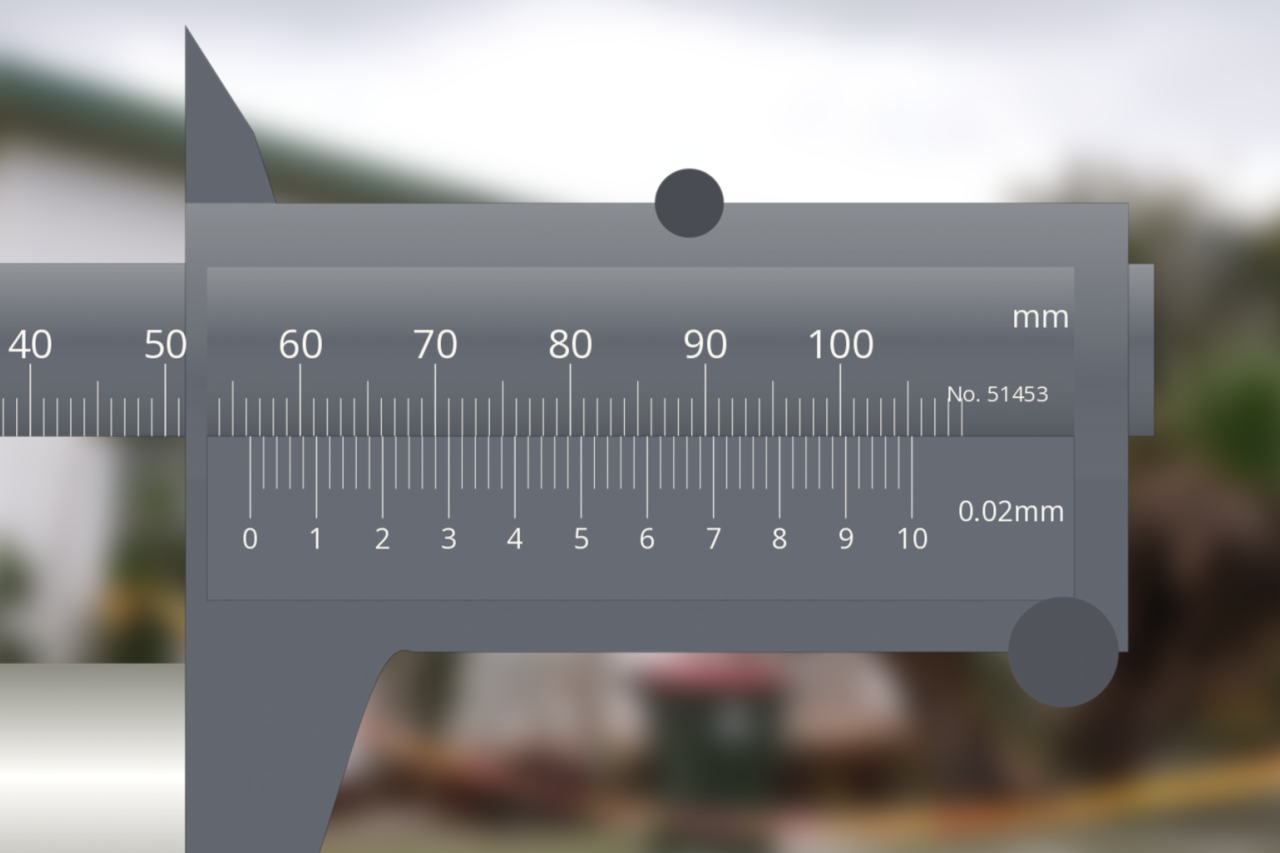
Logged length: 56.3 mm
